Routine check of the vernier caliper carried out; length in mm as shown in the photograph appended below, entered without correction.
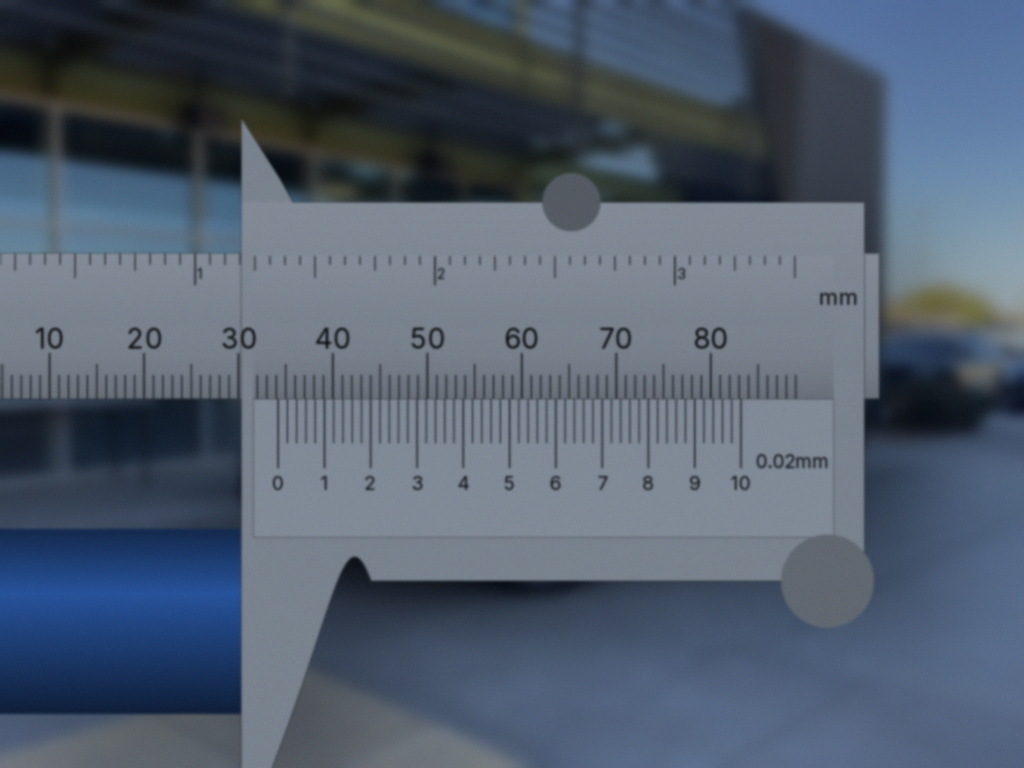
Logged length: 34.2 mm
